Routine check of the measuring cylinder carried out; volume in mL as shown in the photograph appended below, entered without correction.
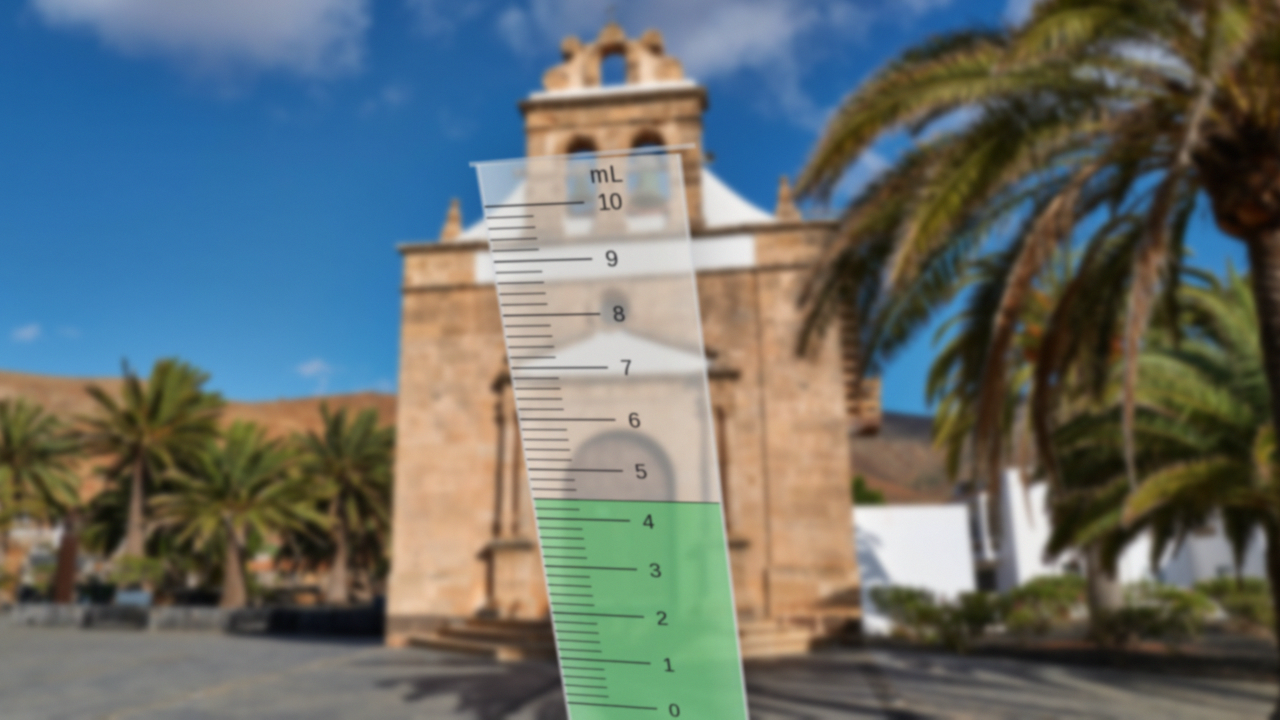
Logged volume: 4.4 mL
